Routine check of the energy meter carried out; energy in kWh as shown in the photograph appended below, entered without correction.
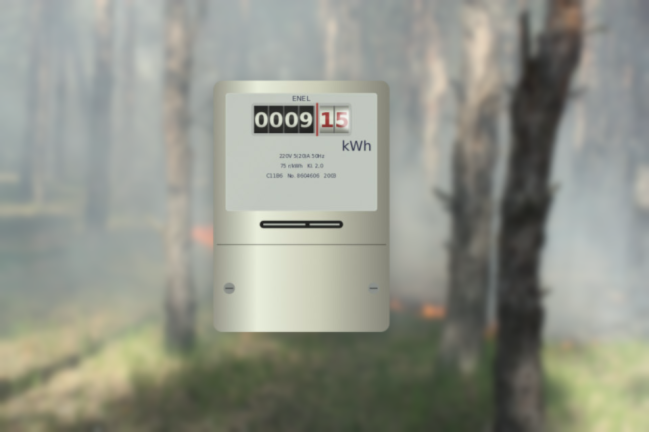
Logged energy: 9.15 kWh
